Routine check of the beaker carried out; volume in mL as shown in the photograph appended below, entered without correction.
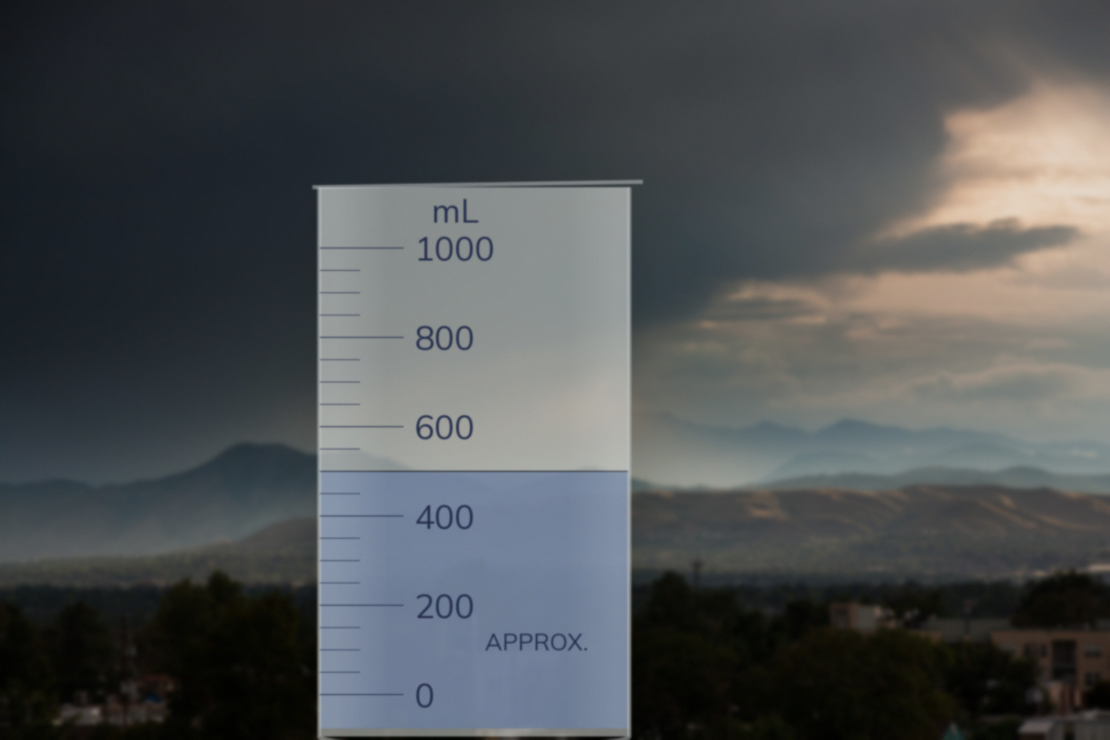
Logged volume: 500 mL
